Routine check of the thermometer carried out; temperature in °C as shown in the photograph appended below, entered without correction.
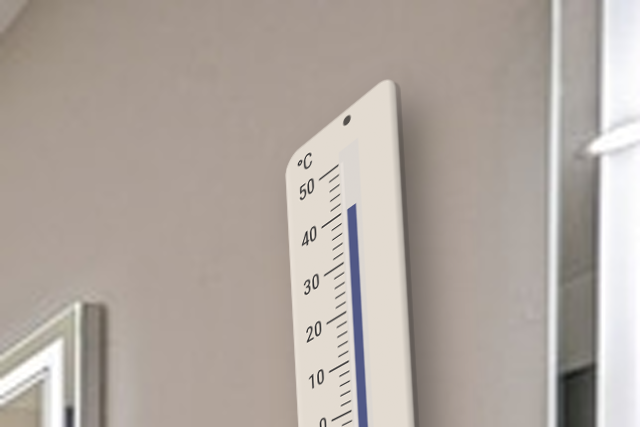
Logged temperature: 40 °C
